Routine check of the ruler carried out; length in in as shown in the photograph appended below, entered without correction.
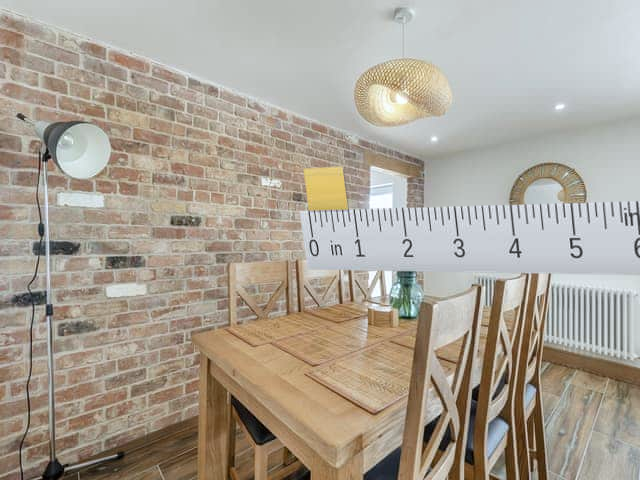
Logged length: 0.875 in
